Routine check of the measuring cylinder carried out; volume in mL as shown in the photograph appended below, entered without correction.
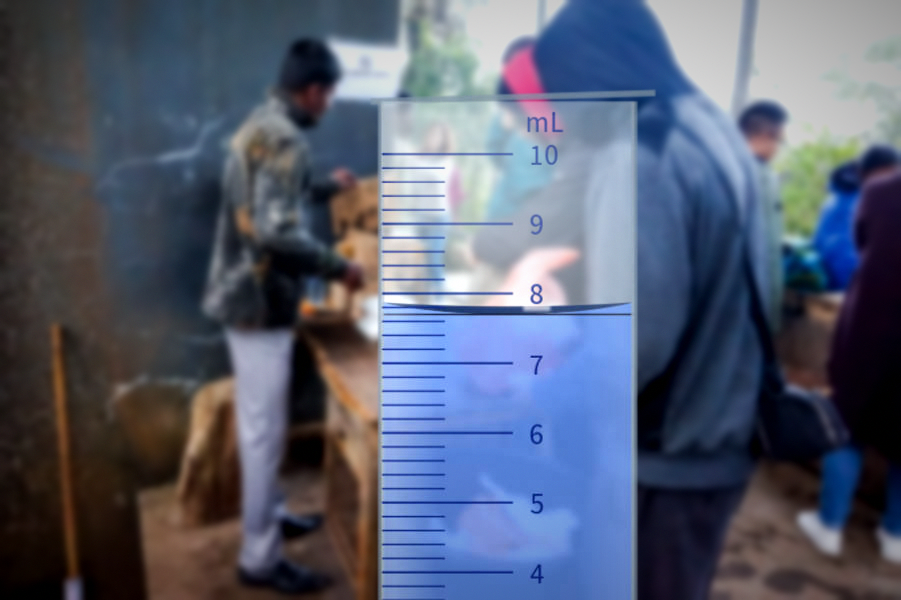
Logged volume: 7.7 mL
